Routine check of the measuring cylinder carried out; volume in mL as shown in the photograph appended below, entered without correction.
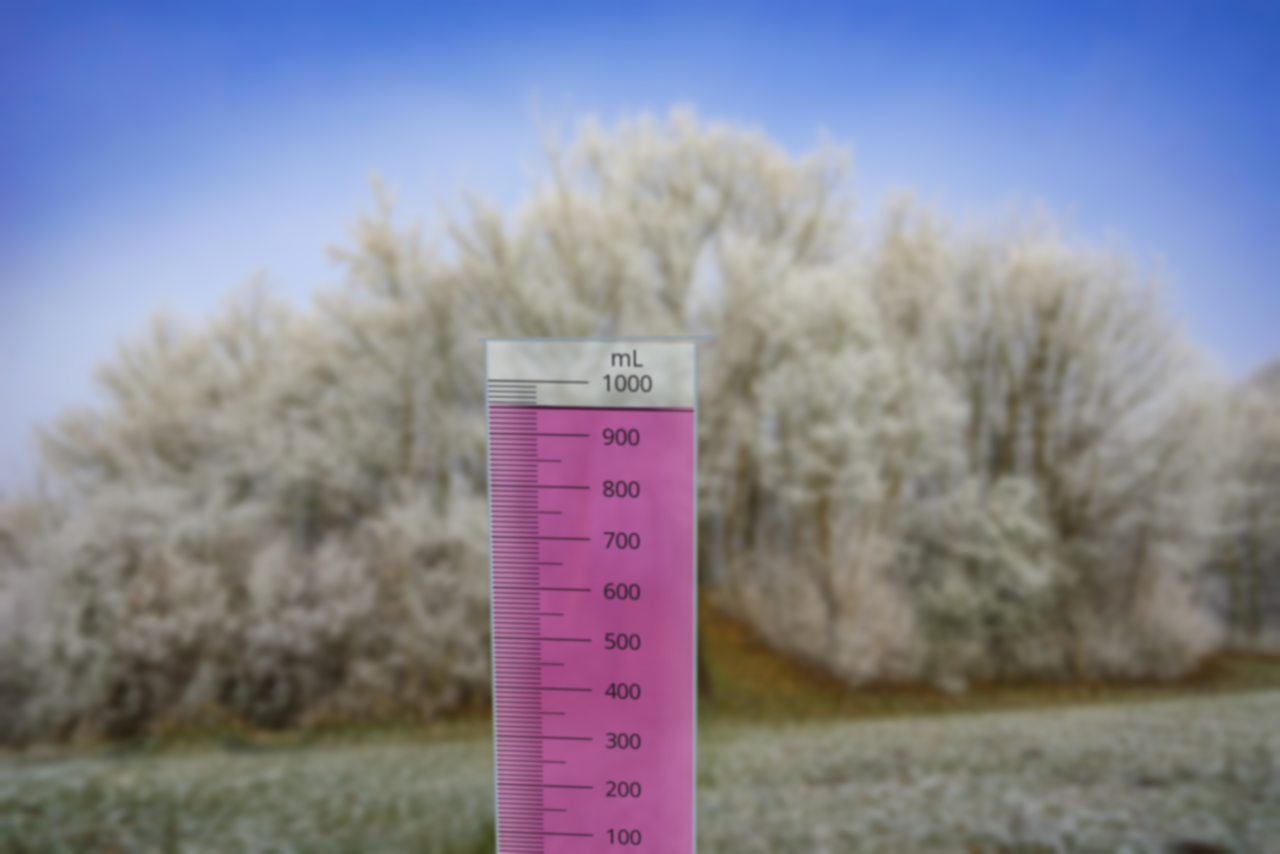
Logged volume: 950 mL
